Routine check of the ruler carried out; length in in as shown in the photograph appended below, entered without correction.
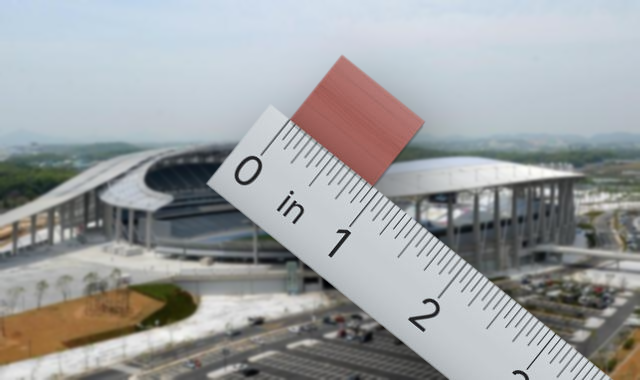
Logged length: 0.9375 in
